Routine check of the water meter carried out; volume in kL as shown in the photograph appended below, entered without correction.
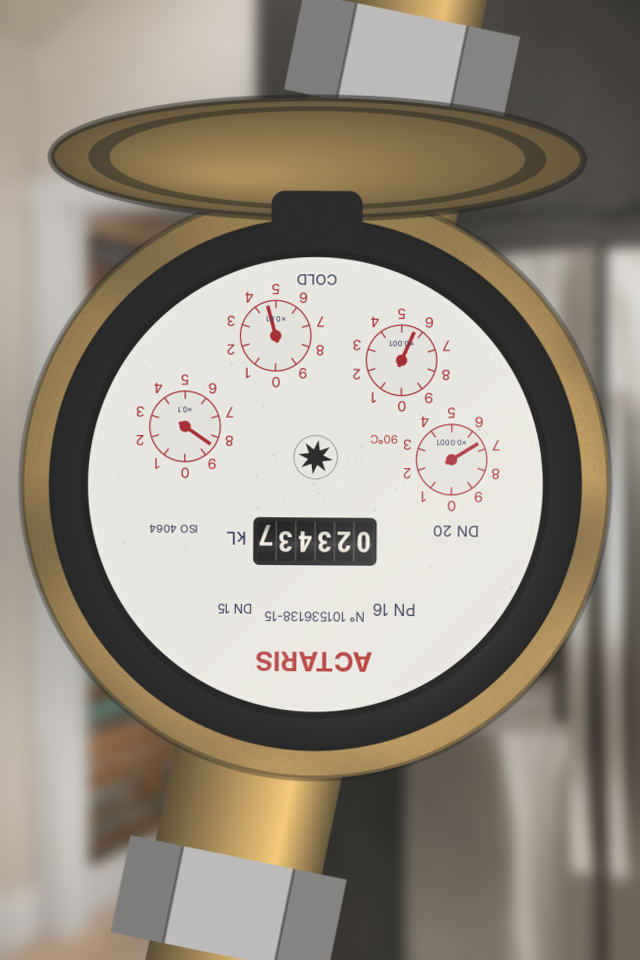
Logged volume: 23436.8456 kL
